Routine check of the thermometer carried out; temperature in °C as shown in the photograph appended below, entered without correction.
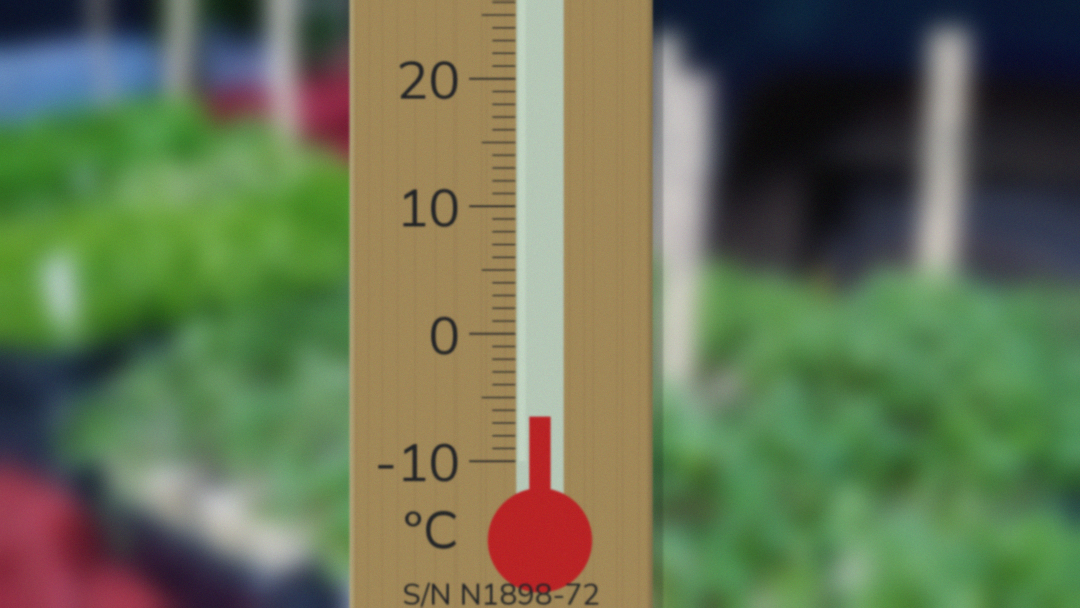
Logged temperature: -6.5 °C
